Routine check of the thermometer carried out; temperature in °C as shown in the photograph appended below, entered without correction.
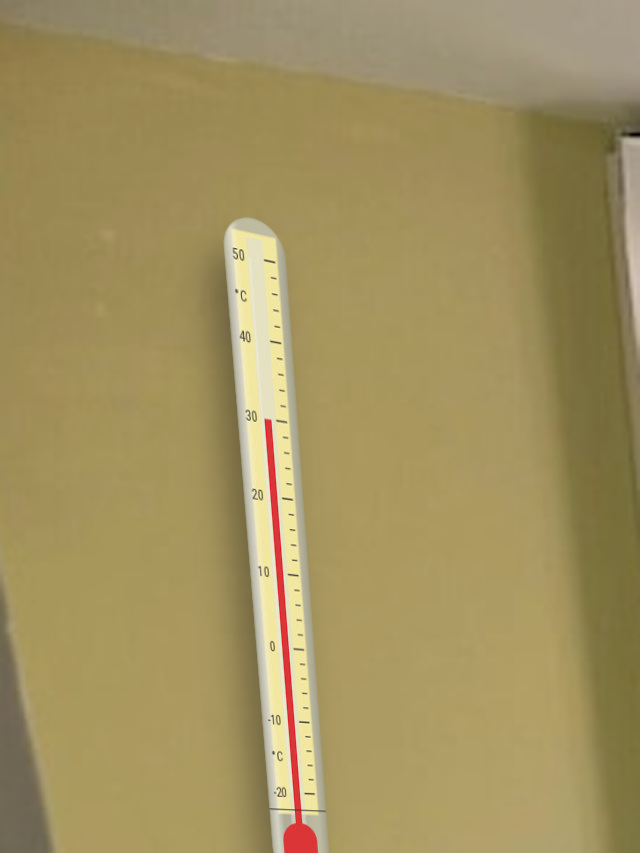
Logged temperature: 30 °C
